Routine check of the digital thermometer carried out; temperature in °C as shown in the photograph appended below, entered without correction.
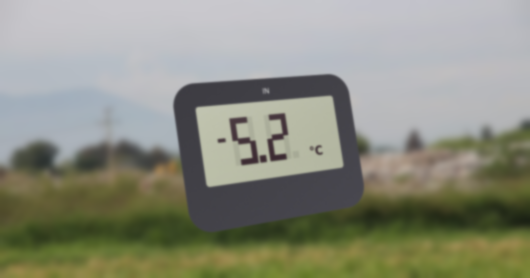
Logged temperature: -5.2 °C
